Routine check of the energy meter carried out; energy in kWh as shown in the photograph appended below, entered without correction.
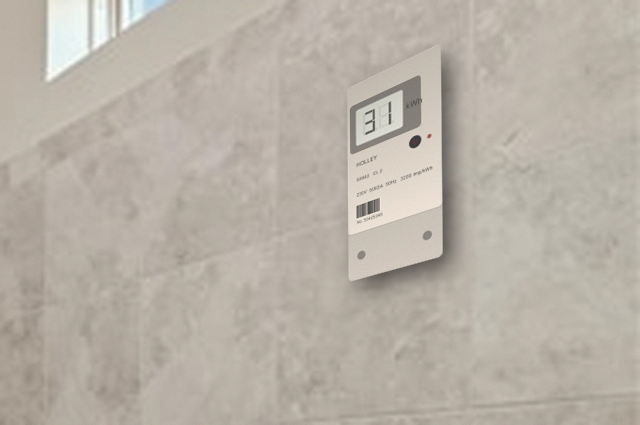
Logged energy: 31 kWh
